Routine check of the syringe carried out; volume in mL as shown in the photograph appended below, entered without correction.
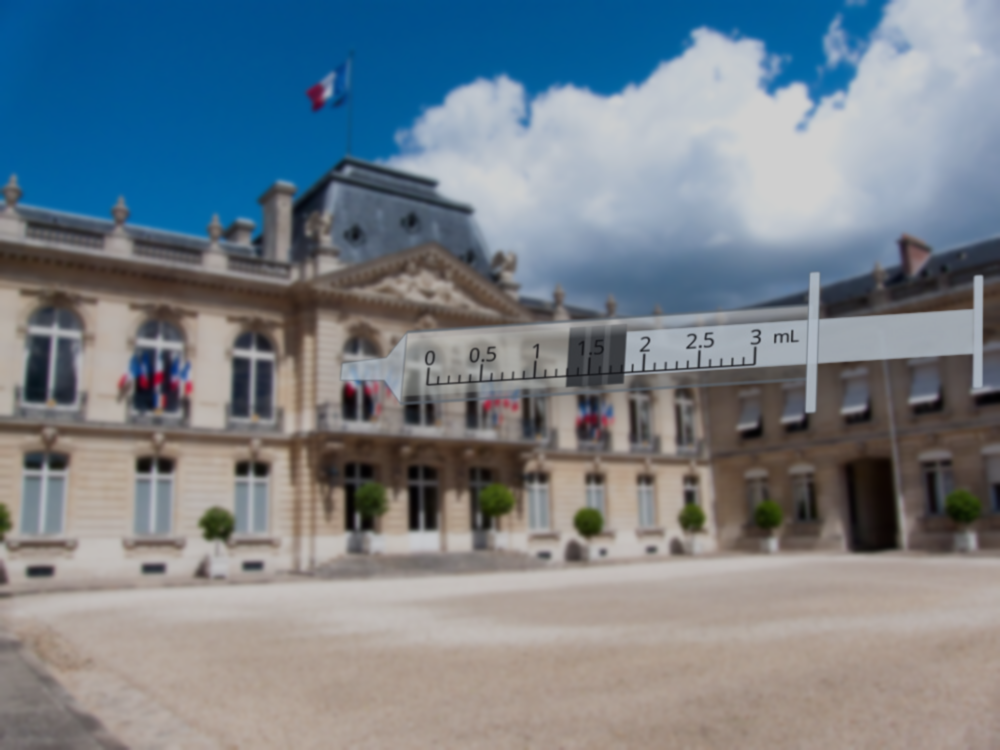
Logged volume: 1.3 mL
